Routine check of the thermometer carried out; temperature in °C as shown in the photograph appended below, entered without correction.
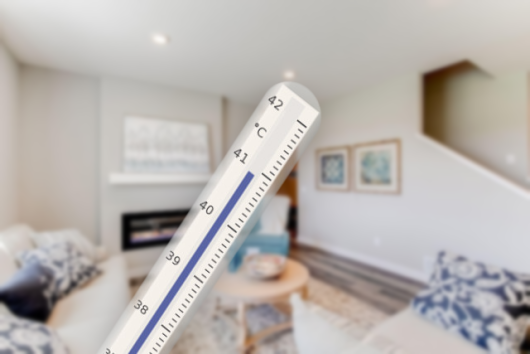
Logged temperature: 40.9 °C
